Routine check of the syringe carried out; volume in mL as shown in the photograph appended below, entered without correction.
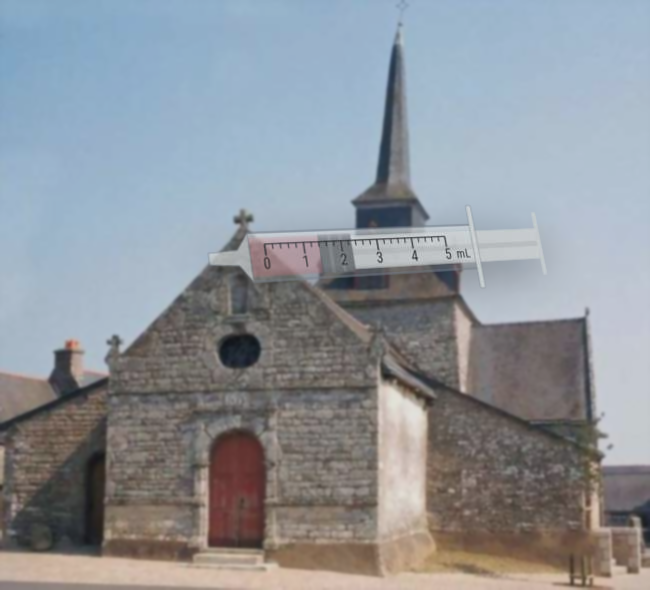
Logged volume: 1.4 mL
